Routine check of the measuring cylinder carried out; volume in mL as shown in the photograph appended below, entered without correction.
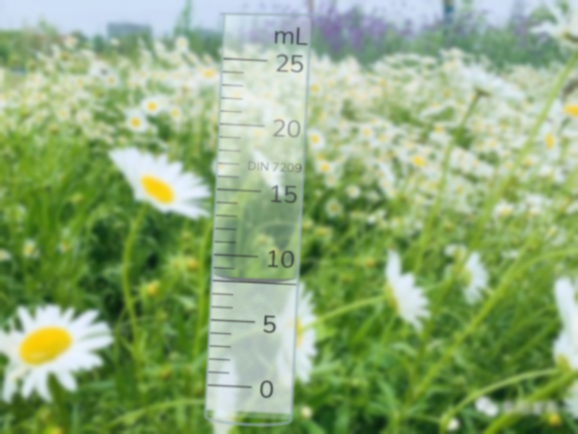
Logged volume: 8 mL
